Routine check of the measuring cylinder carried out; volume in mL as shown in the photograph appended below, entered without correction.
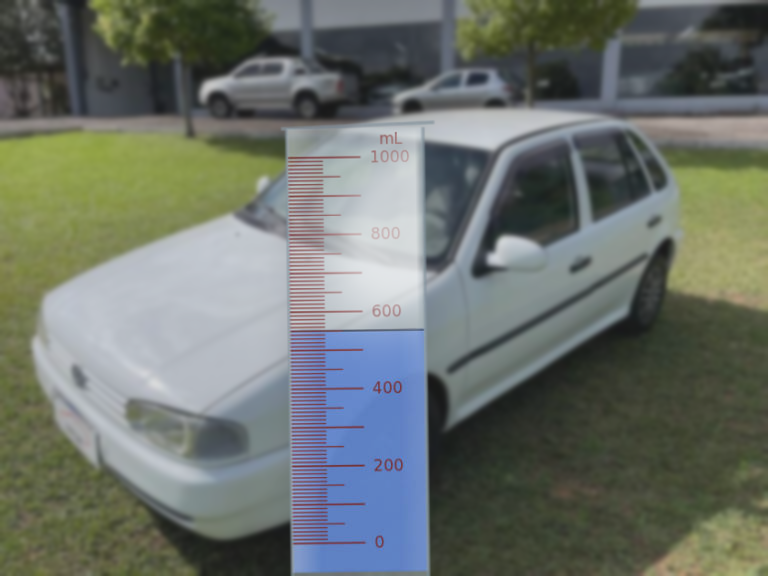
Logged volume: 550 mL
